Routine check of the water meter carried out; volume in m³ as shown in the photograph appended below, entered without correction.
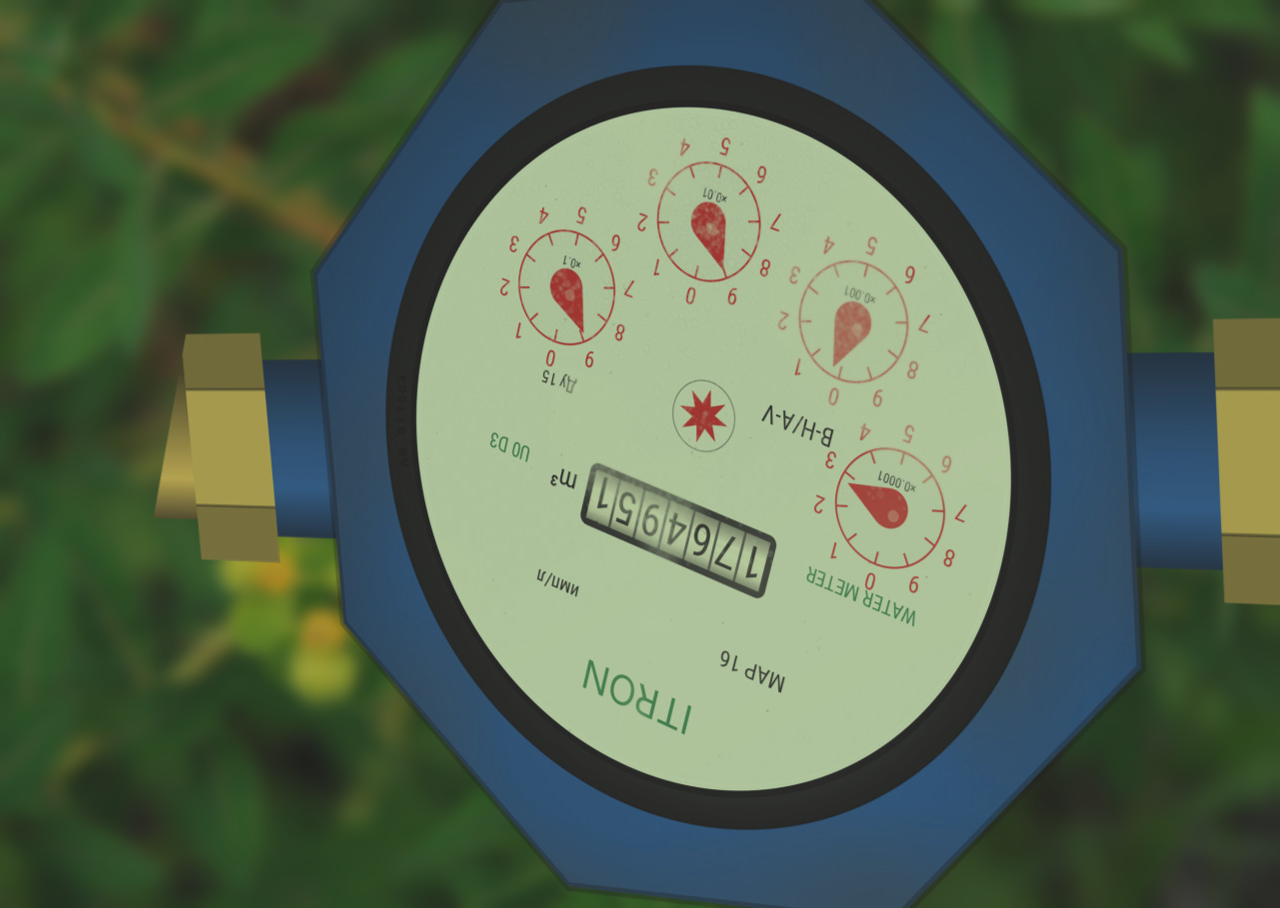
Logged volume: 1764950.8902 m³
